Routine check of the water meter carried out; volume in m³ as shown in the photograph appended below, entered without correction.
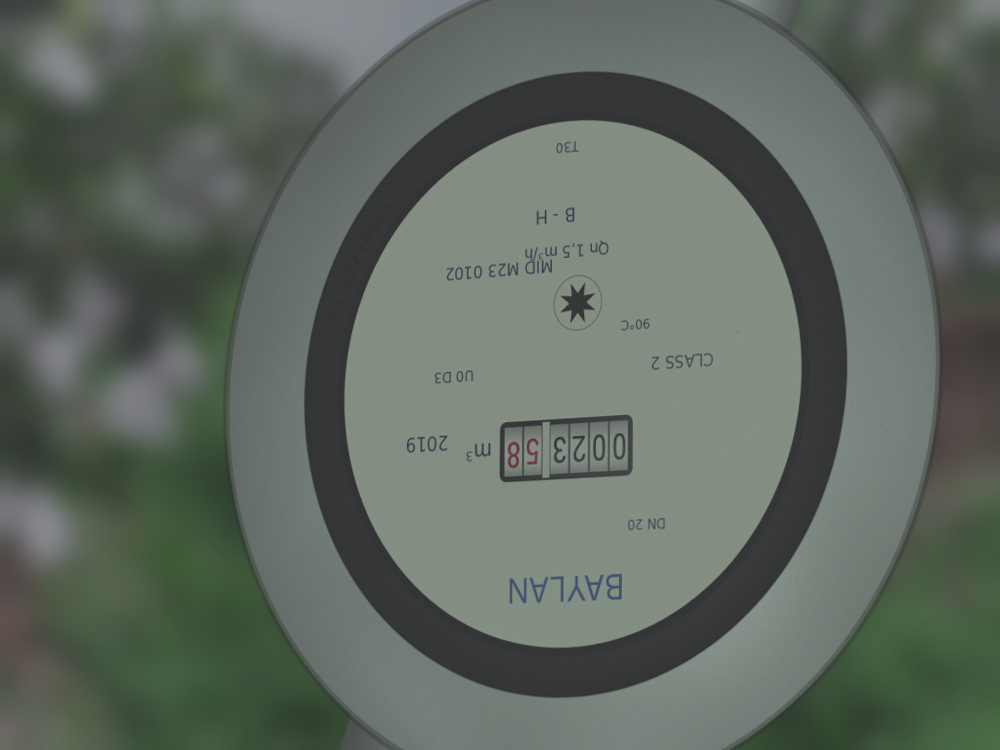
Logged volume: 23.58 m³
